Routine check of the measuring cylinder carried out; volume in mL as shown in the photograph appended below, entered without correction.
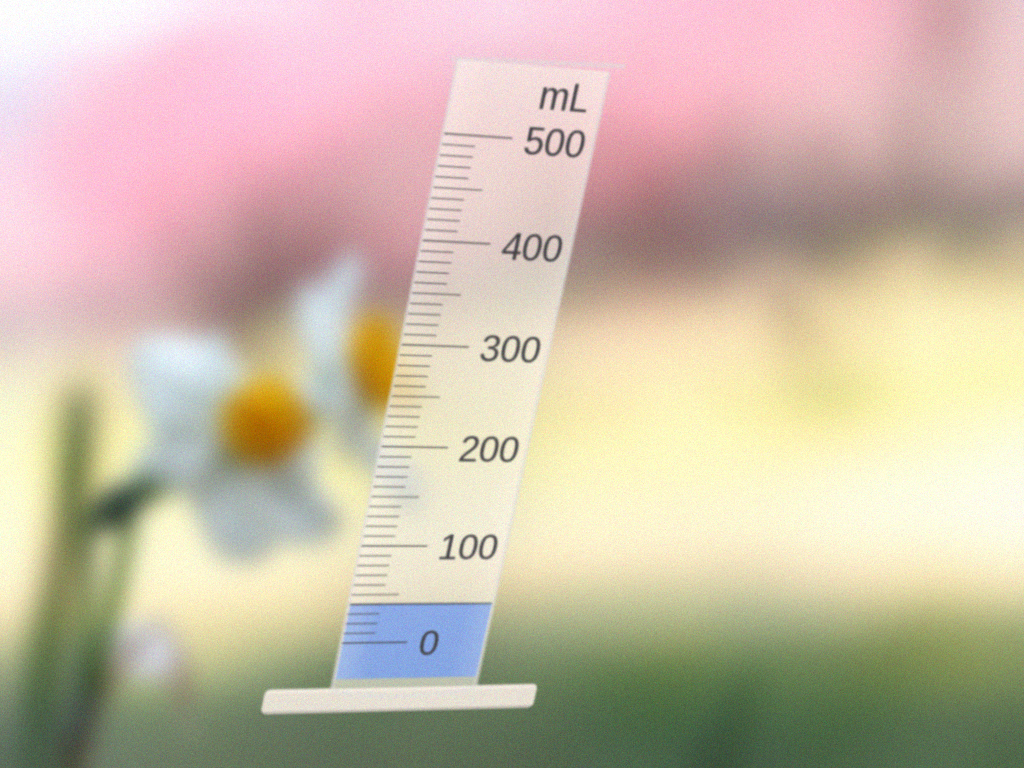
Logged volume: 40 mL
